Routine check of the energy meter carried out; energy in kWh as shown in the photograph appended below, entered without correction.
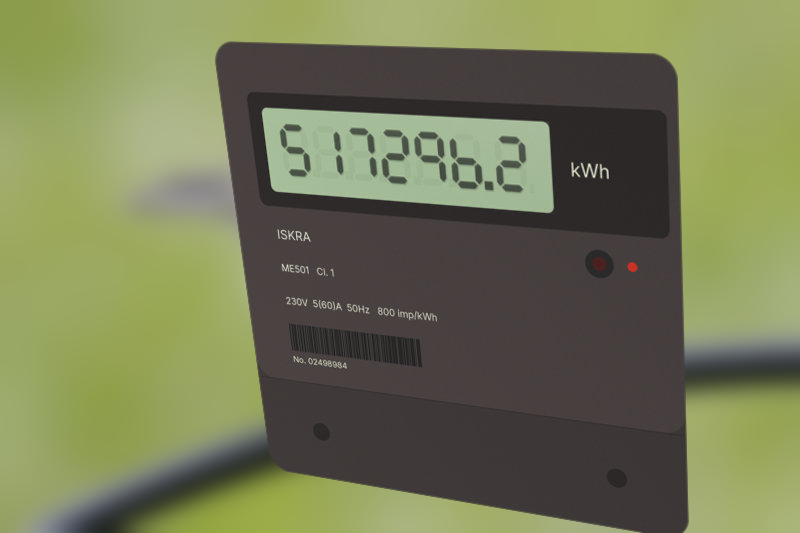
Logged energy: 517296.2 kWh
